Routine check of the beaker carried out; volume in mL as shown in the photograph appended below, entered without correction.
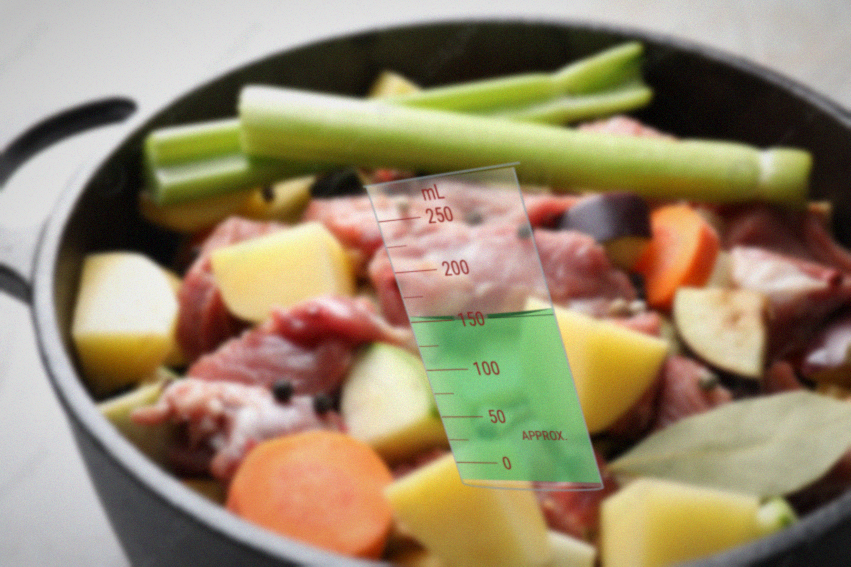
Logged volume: 150 mL
